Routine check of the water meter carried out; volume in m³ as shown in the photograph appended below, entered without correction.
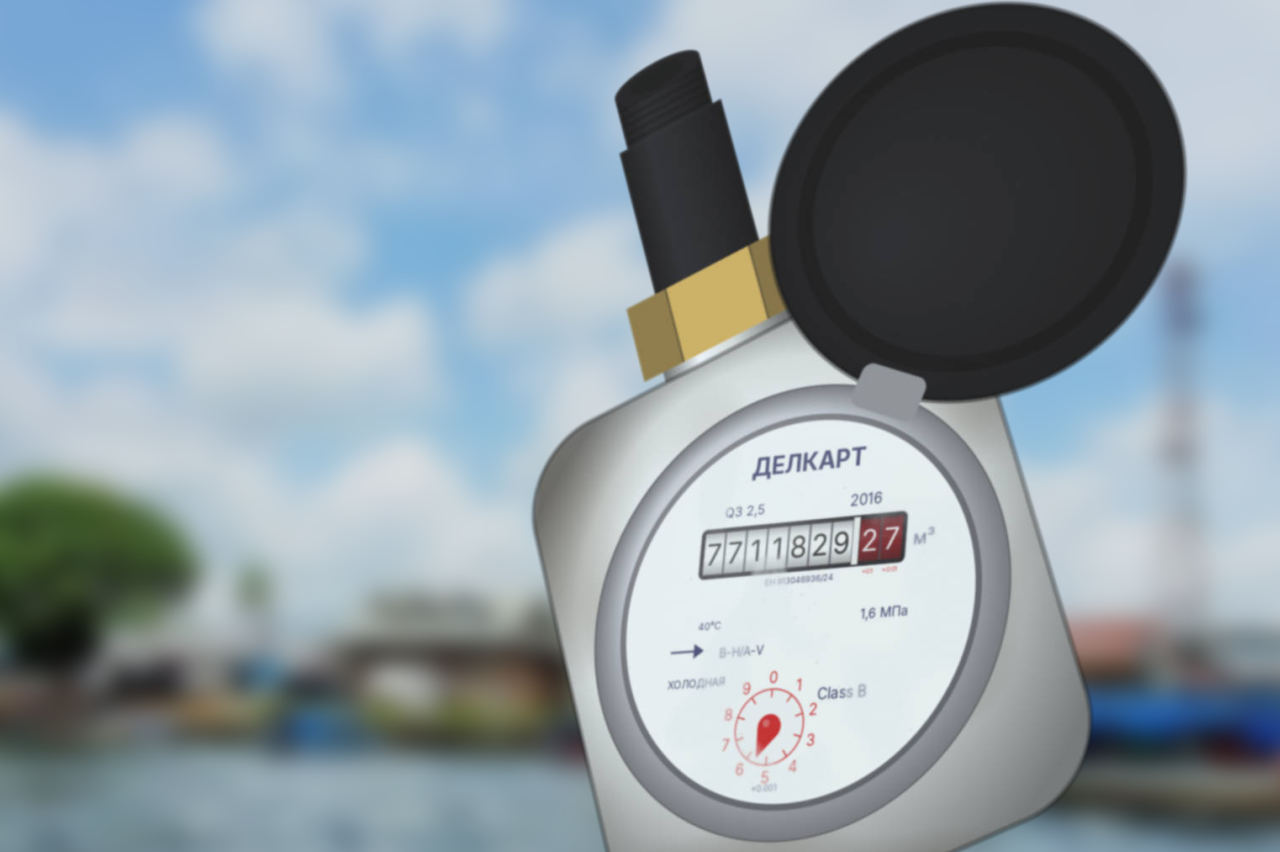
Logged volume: 7711829.275 m³
